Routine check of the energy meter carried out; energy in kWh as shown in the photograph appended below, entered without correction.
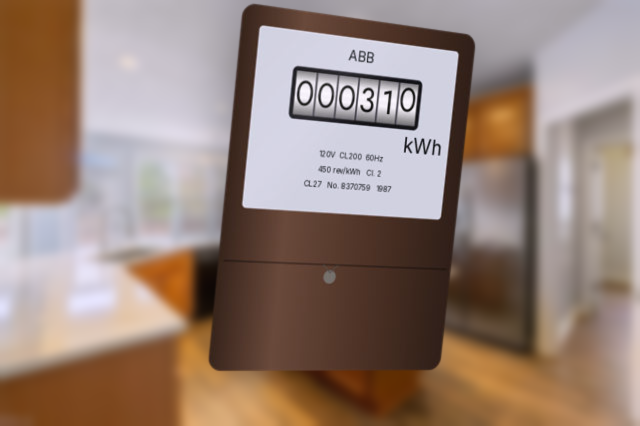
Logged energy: 310 kWh
